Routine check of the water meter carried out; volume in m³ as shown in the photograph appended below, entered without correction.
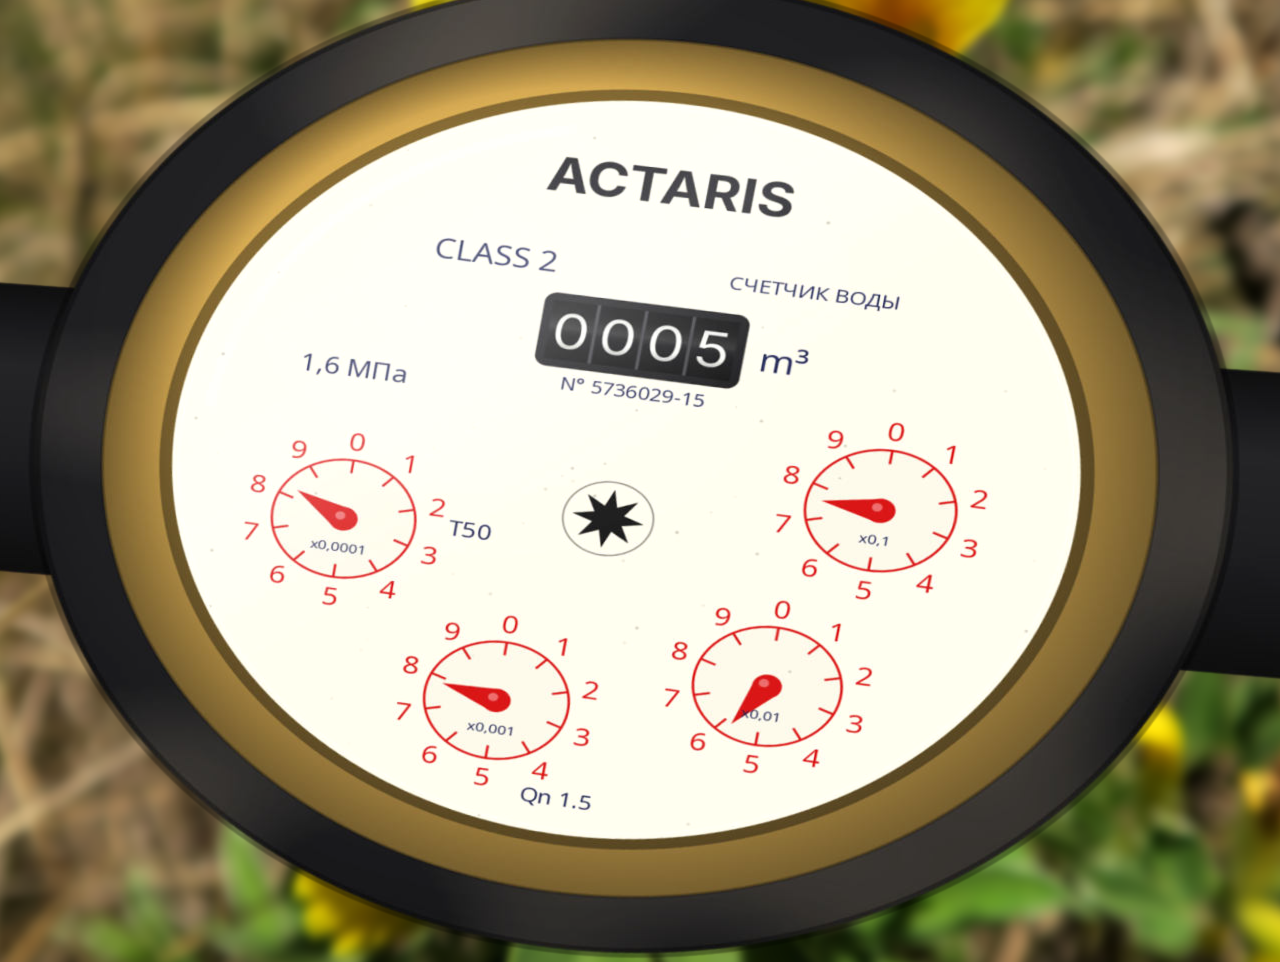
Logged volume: 5.7578 m³
